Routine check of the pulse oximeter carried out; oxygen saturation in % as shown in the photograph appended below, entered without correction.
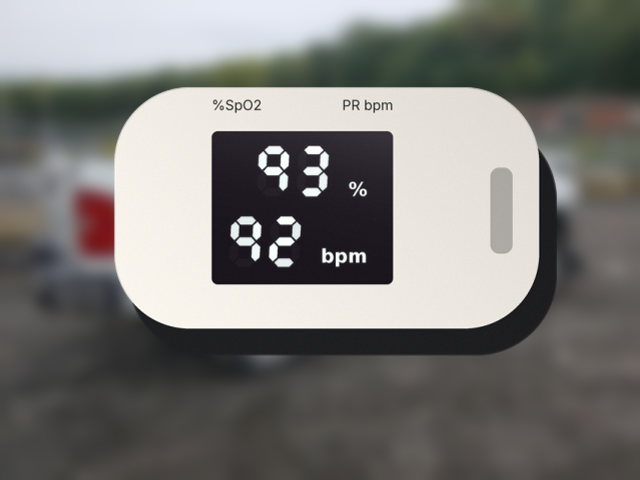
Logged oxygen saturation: 93 %
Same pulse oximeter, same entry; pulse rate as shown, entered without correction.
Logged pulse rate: 92 bpm
